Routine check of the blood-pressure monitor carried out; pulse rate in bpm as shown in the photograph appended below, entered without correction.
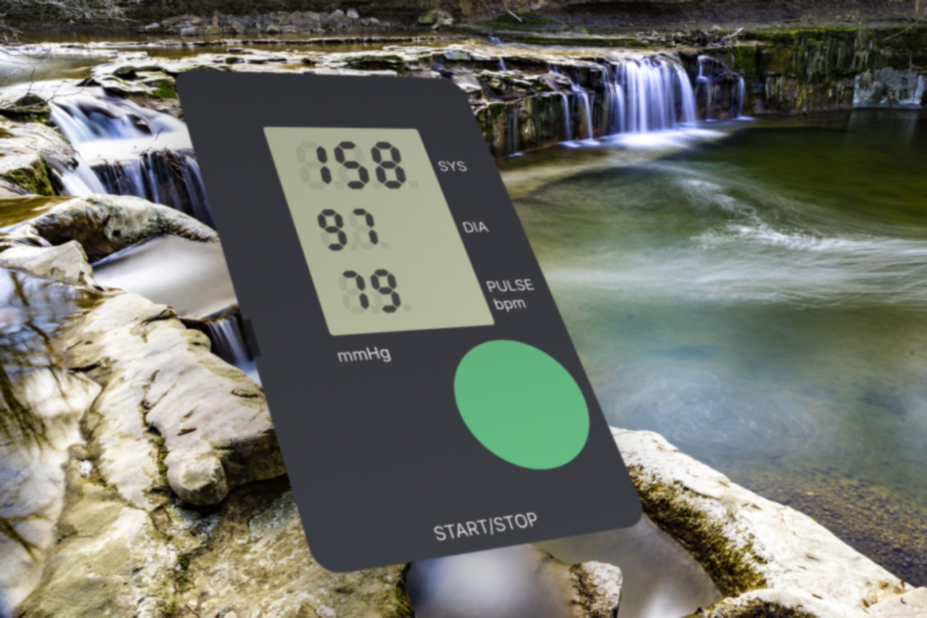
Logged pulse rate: 79 bpm
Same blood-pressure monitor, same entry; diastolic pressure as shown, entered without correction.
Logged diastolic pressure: 97 mmHg
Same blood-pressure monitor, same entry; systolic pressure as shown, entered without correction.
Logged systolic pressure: 158 mmHg
